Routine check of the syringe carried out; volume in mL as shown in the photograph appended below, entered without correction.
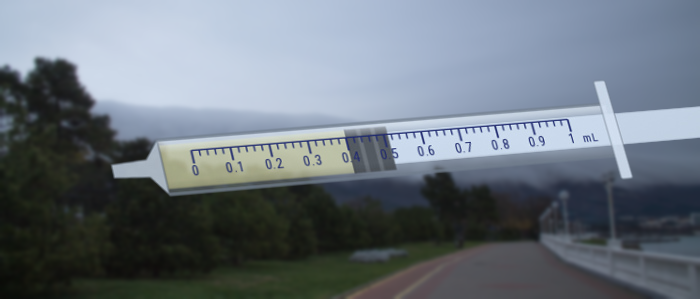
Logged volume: 0.4 mL
